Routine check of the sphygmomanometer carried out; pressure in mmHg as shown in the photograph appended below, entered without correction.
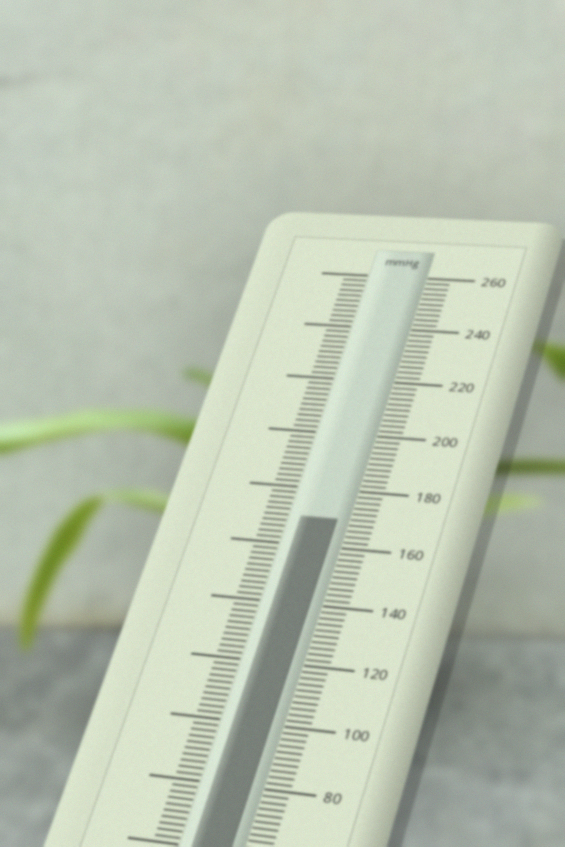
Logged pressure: 170 mmHg
